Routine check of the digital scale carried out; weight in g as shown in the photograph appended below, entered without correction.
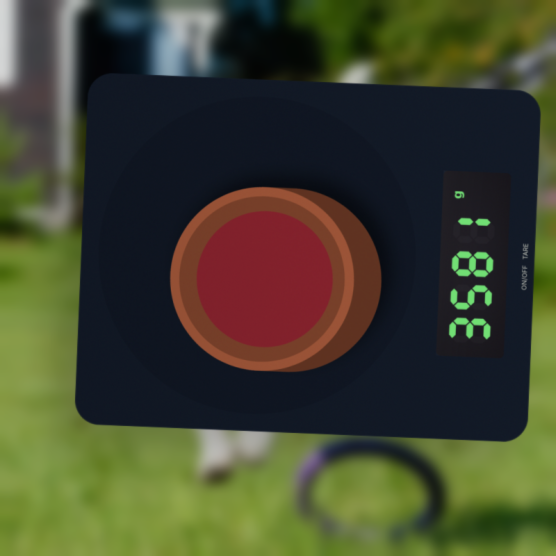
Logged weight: 3581 g
